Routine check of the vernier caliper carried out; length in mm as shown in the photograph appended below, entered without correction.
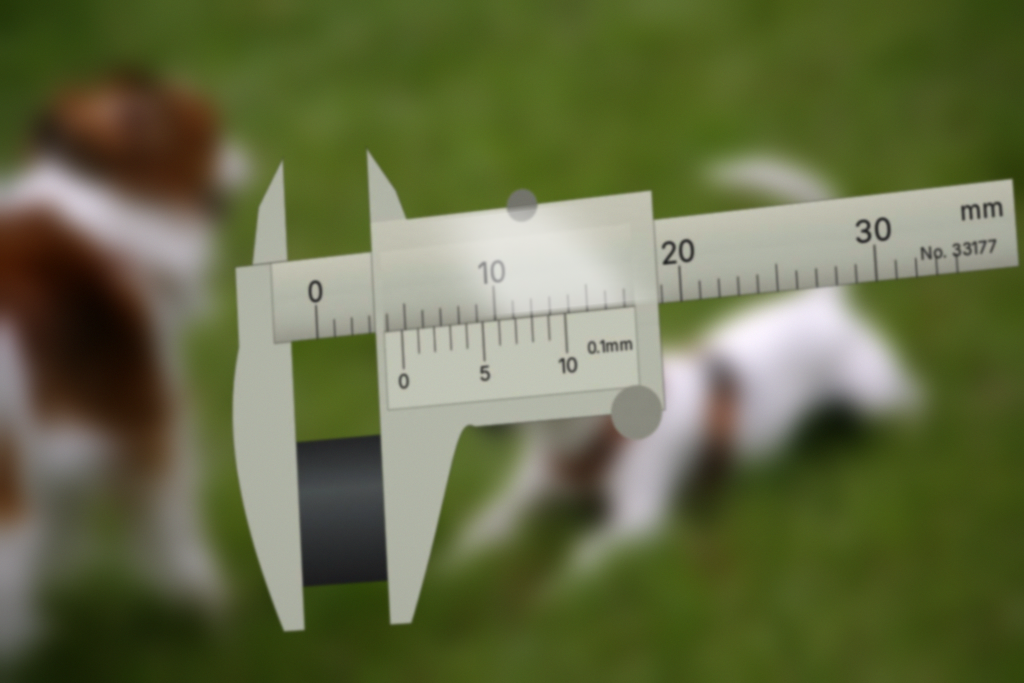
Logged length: 4.8 mm
